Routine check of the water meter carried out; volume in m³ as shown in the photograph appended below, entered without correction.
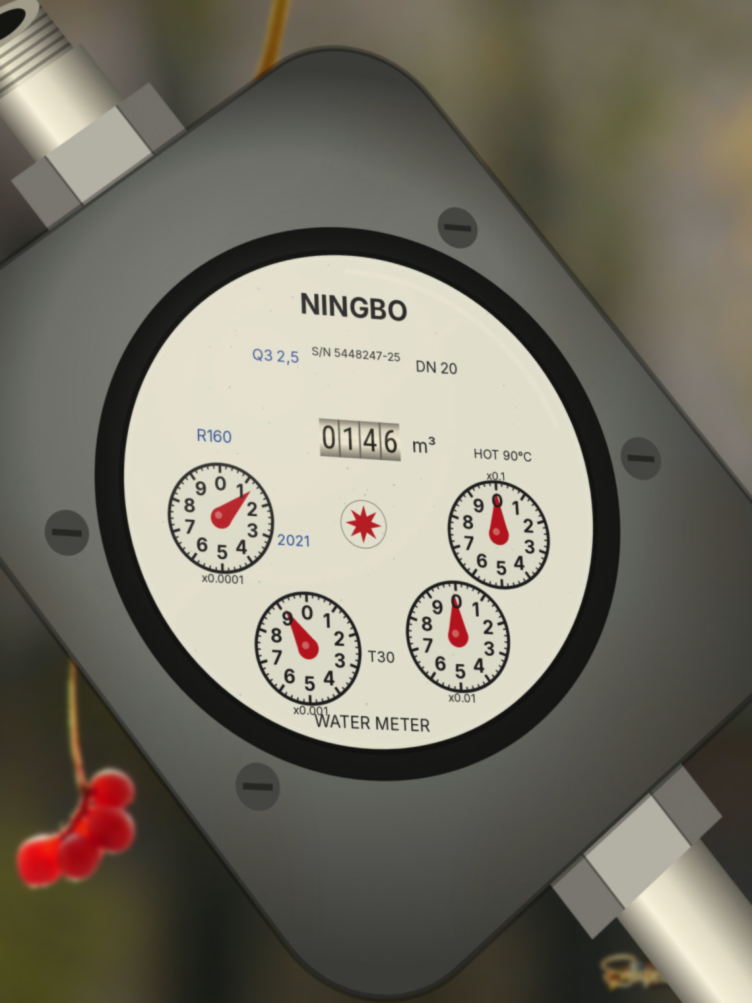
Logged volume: 145.9991 m³
